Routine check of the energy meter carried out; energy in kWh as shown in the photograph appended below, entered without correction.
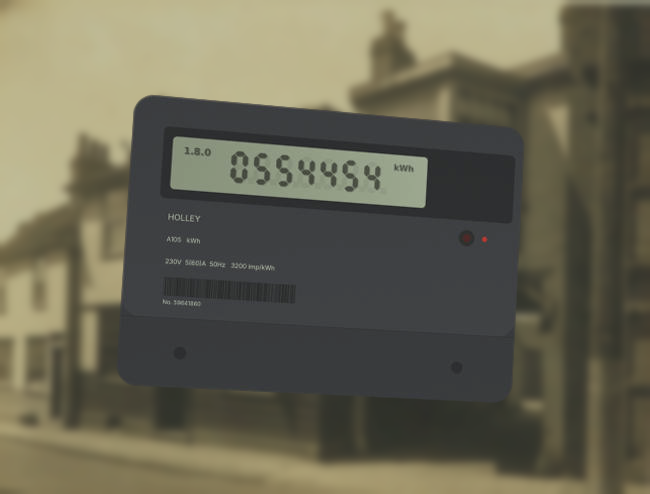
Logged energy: 554454 kWh
